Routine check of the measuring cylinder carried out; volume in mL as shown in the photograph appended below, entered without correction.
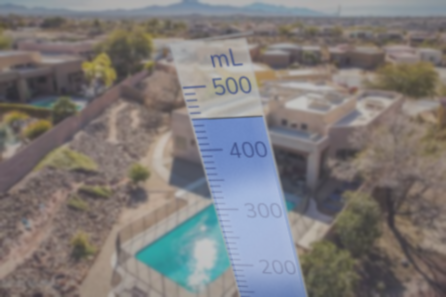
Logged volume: 450 mL
